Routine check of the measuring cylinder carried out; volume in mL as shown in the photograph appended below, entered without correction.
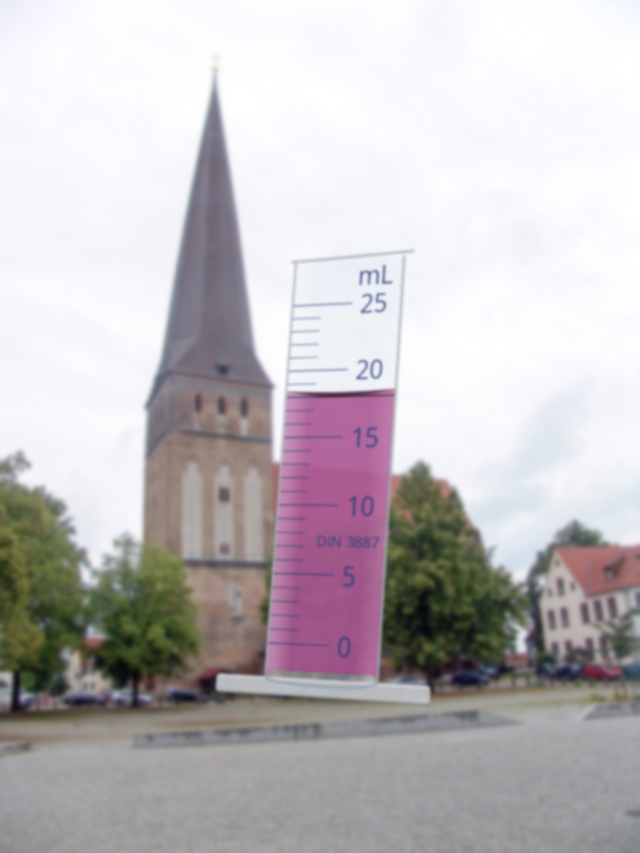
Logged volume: 18 mL
